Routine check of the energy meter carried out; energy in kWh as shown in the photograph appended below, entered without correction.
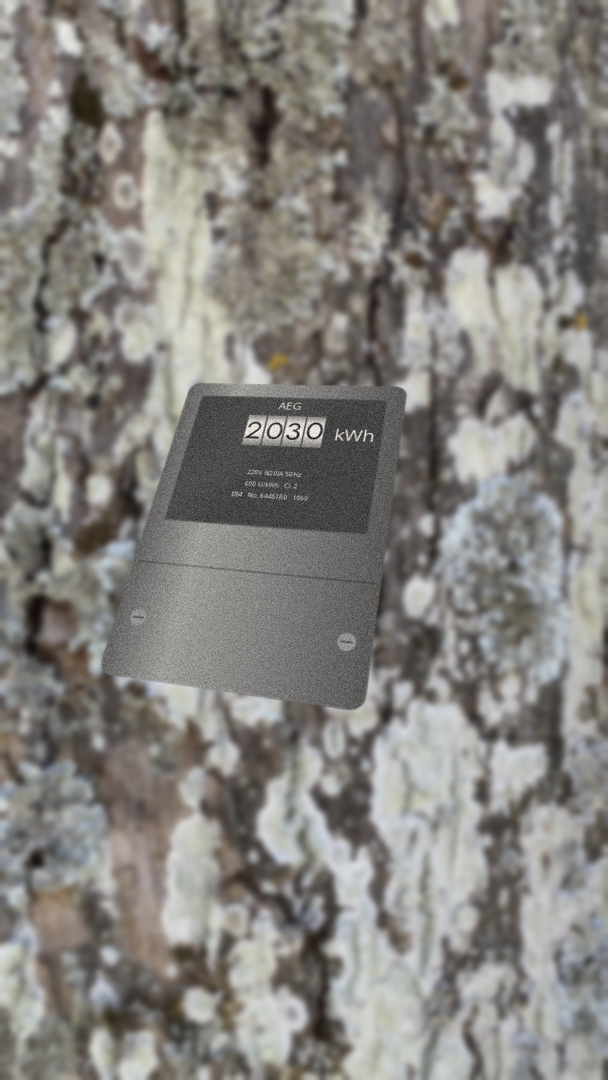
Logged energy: 2030 kWh
